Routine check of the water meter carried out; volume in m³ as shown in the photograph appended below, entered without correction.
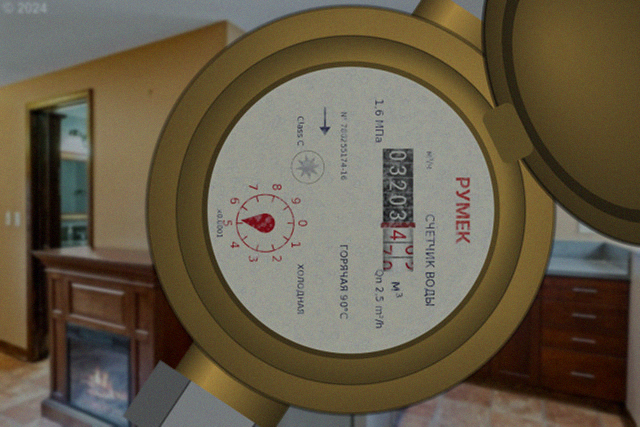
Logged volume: 3203.4695 m³
